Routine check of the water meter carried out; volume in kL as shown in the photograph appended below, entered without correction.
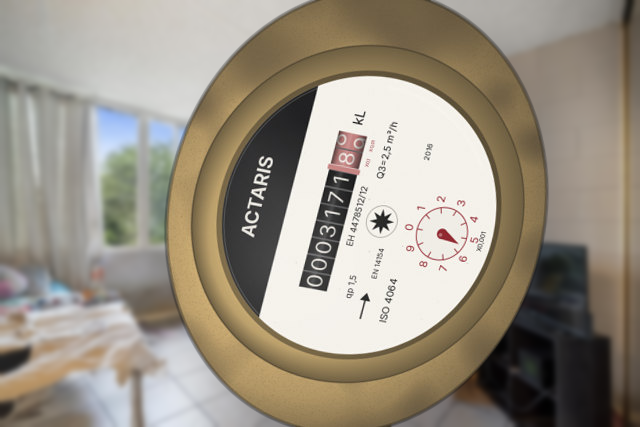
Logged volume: 3171.885 kL
